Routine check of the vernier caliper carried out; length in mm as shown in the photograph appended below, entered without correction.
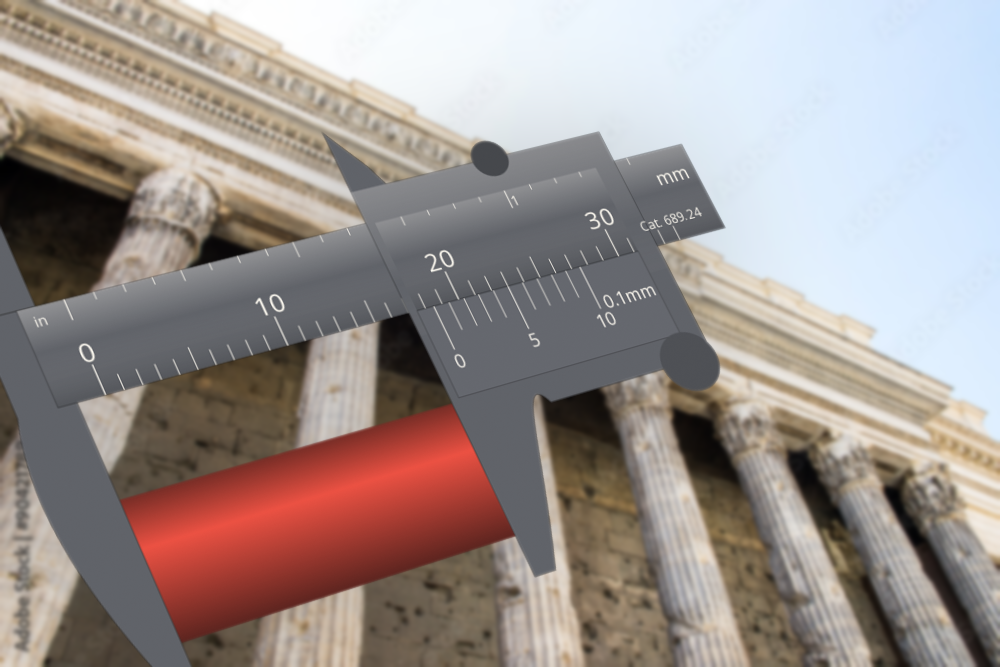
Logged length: 18.5 mm
